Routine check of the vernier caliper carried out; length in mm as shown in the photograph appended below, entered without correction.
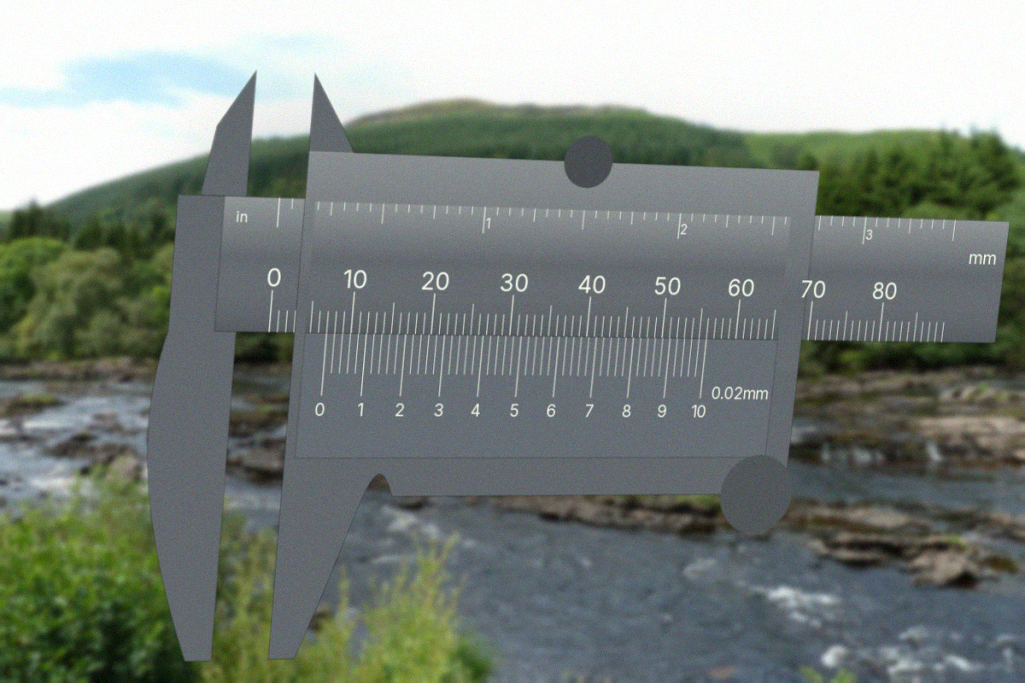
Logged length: 7.0 mm
